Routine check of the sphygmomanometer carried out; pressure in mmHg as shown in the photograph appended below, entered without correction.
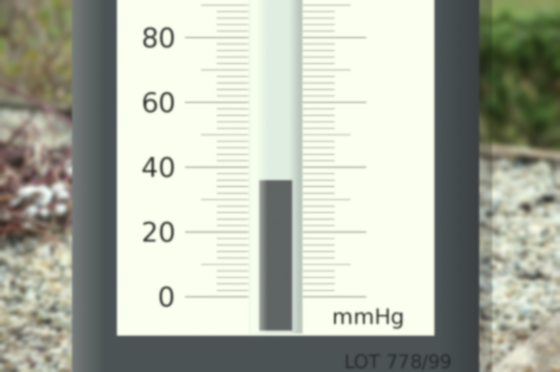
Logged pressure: 36 mmHg
